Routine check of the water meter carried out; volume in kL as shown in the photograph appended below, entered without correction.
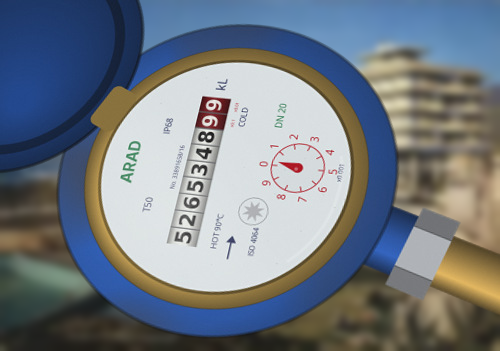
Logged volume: 5265348.990 kL
